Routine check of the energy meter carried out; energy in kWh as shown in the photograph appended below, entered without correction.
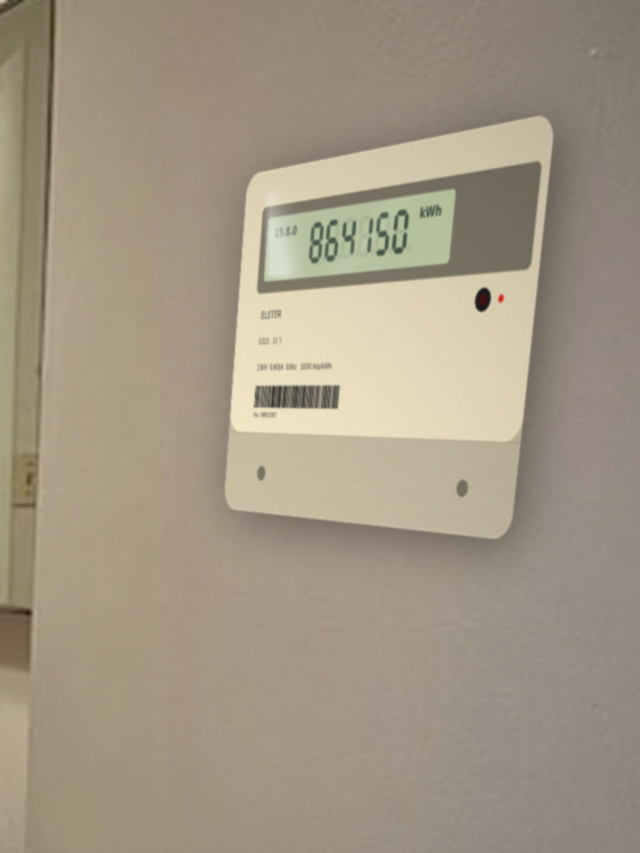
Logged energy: 864150 kWh
